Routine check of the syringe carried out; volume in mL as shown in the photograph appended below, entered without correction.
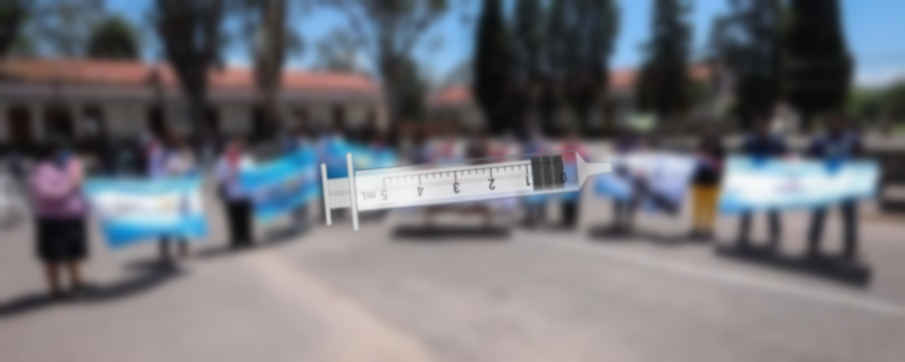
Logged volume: 0 mL
